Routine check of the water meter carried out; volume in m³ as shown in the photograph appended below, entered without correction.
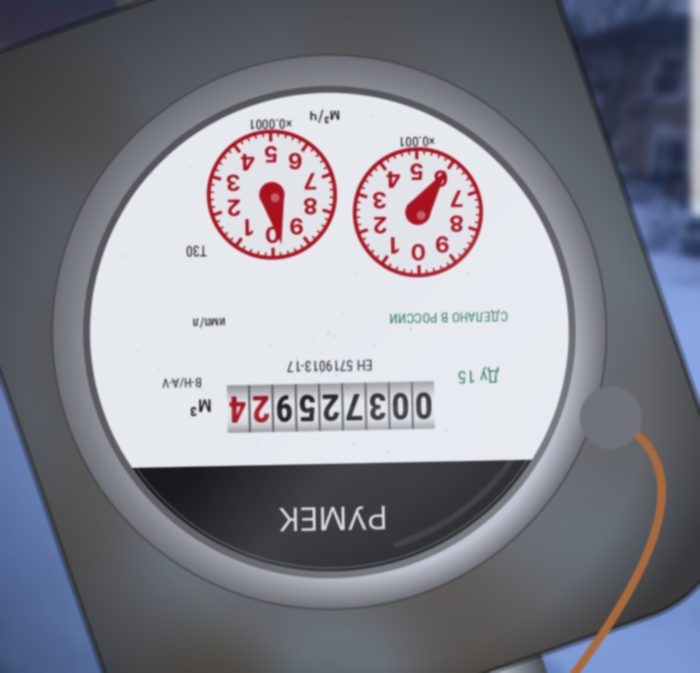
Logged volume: 37259.2459 m³
